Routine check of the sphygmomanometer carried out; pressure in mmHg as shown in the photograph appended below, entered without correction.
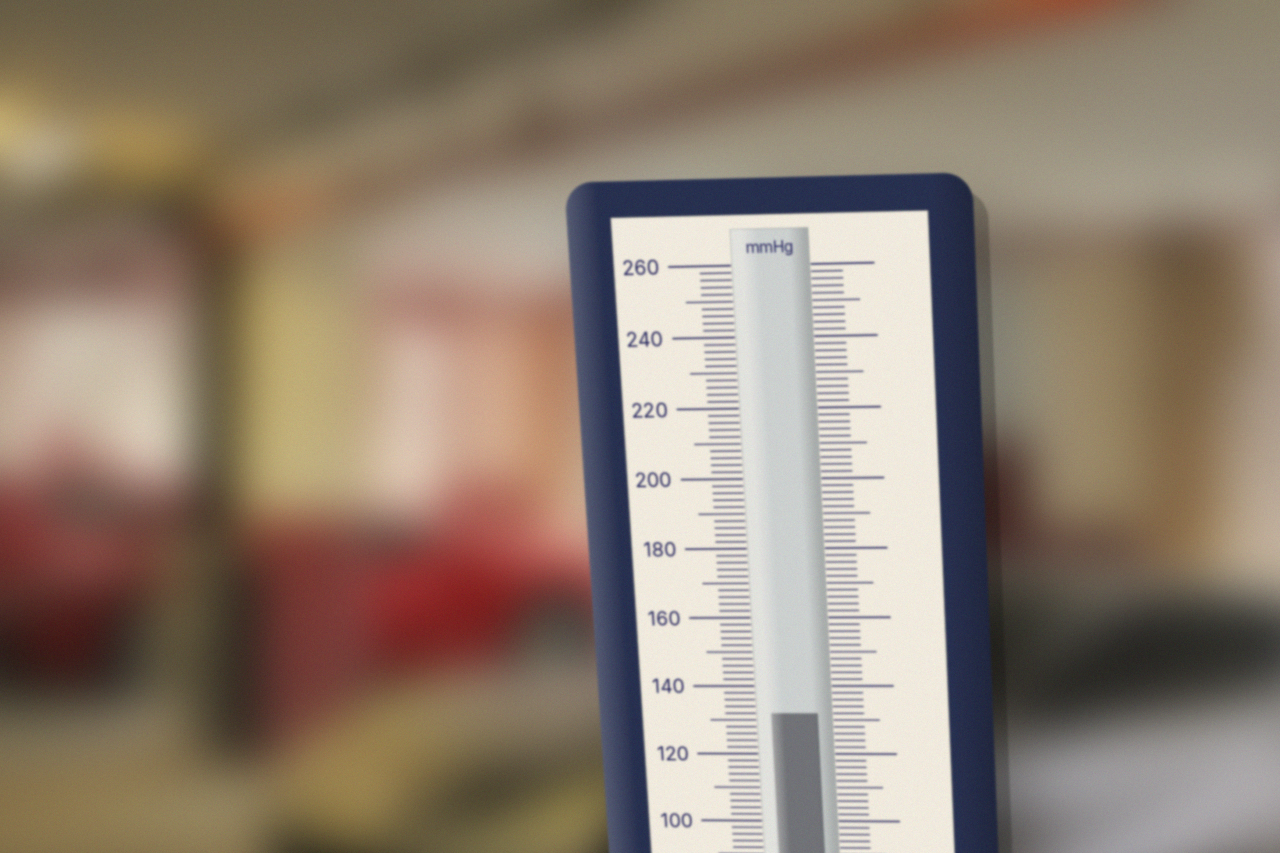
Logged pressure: 132 mmHg
